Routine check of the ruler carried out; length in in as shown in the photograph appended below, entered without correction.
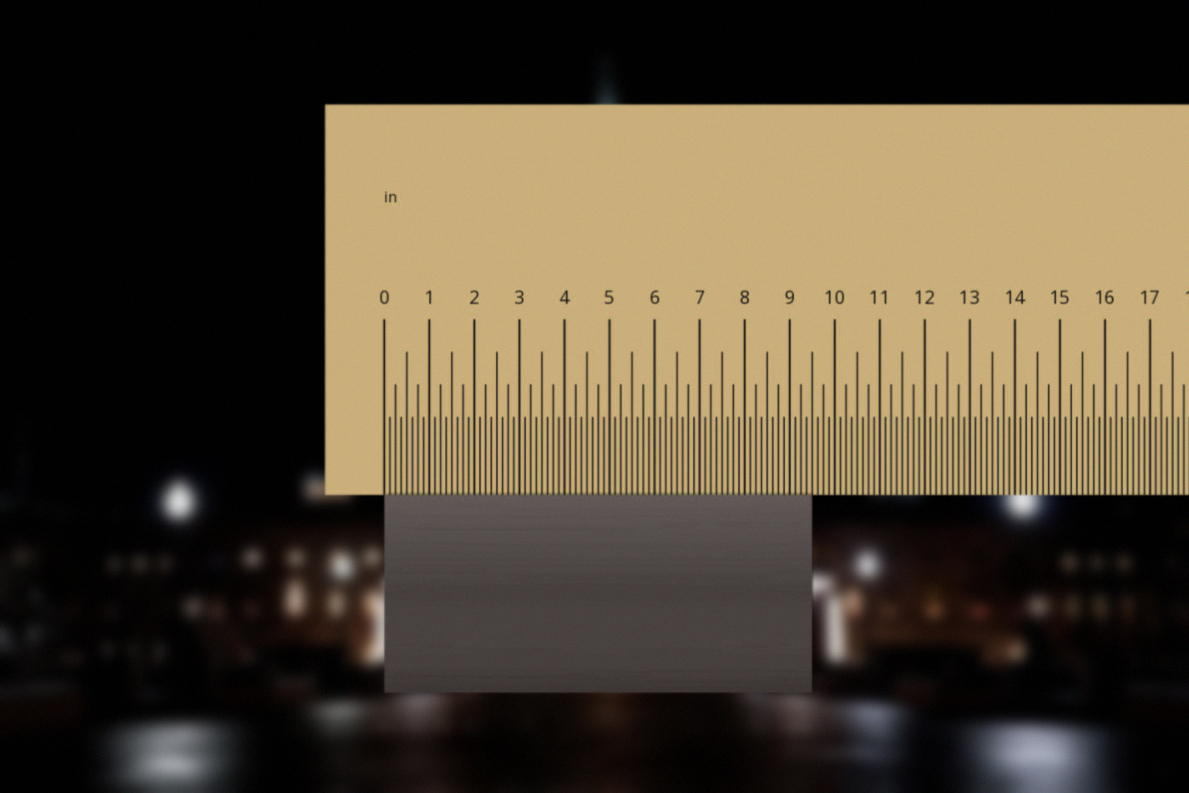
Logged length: 9.5 in
